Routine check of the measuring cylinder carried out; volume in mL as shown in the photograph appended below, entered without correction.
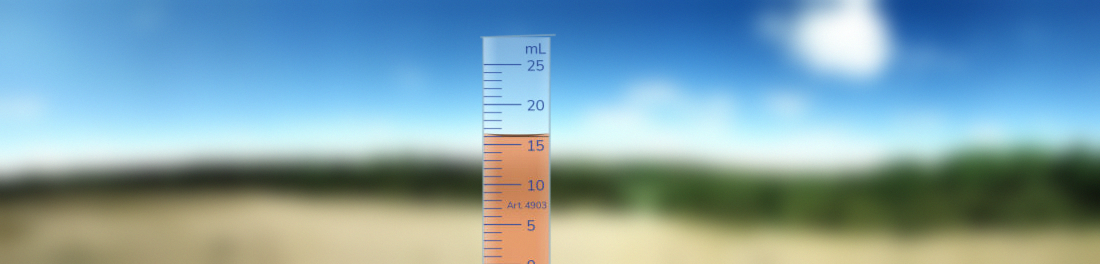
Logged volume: 16 mL
